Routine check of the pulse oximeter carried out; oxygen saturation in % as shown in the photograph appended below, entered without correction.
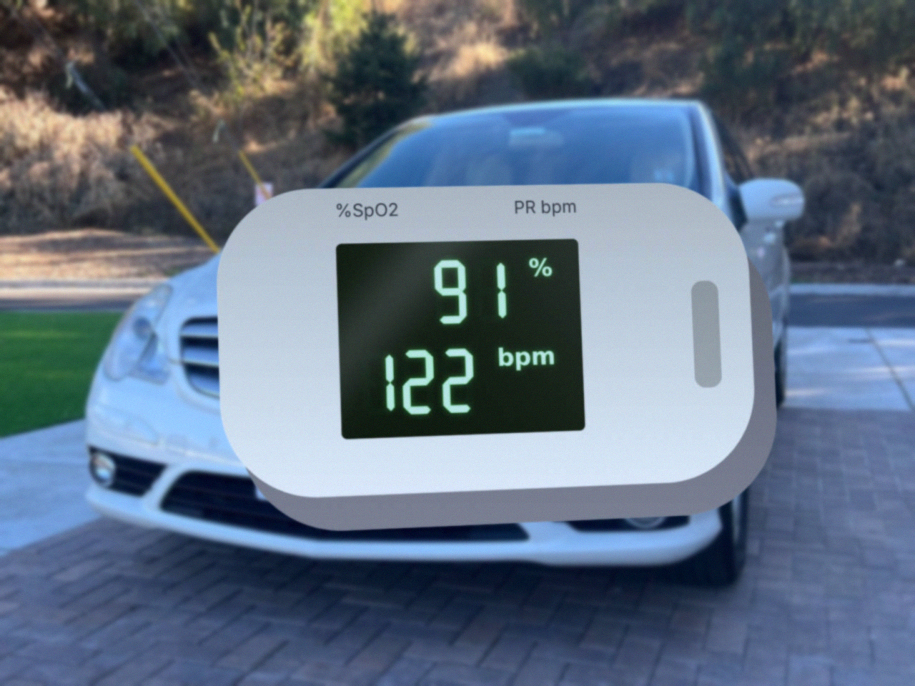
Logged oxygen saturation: 91 %
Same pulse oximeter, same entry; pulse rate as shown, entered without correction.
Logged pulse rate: 122 bpm
